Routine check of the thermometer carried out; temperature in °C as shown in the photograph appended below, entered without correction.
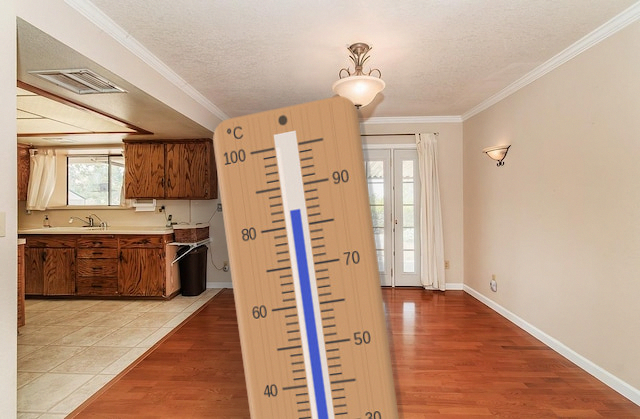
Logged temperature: 84 °C
